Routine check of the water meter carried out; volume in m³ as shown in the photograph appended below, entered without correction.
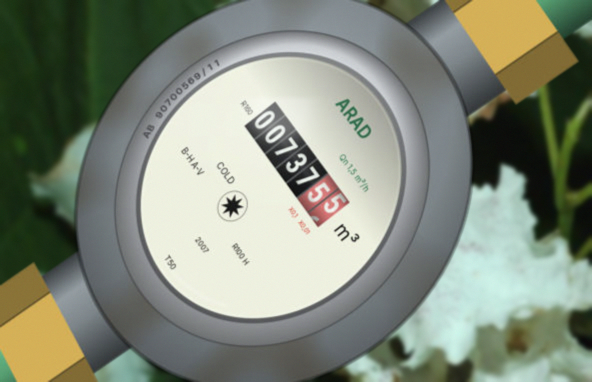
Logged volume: 737.55 m³
